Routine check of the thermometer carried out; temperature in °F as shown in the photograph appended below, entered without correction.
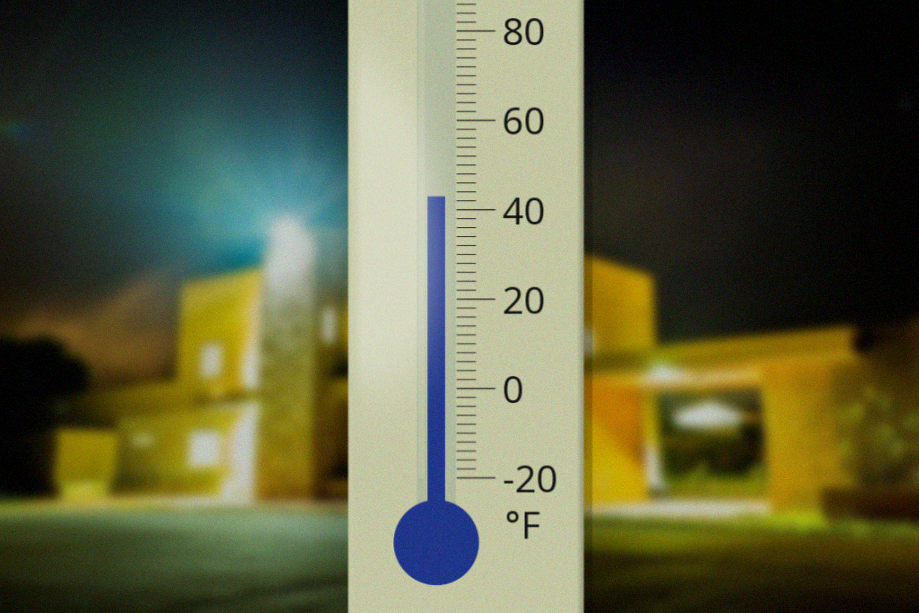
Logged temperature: 43 °F
